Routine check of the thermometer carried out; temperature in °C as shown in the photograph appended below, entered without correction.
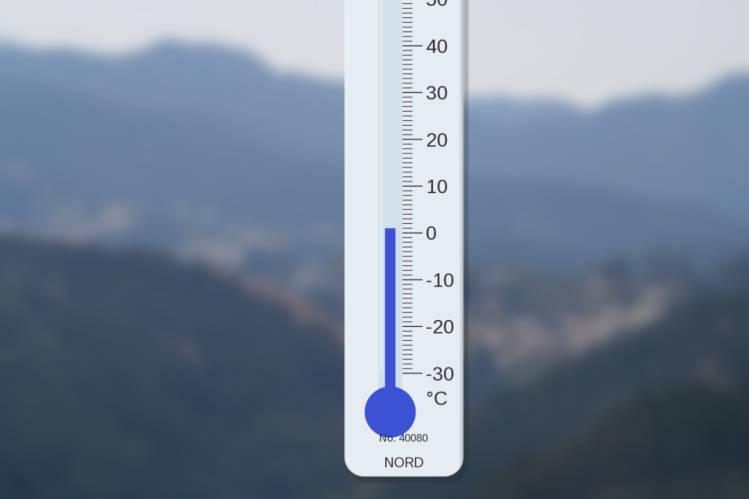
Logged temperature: 1 °C
